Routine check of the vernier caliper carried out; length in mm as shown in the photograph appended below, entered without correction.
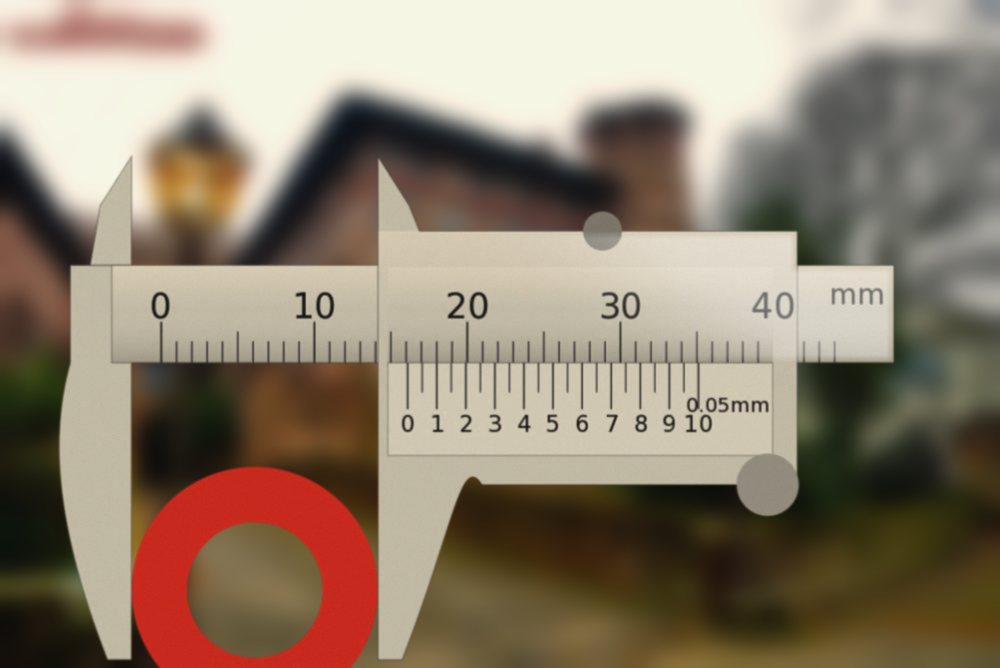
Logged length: 16.1 mm
